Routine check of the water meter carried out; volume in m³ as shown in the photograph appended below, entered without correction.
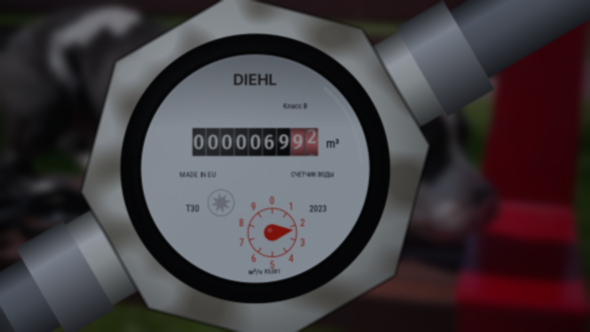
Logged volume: 69.922 m³
